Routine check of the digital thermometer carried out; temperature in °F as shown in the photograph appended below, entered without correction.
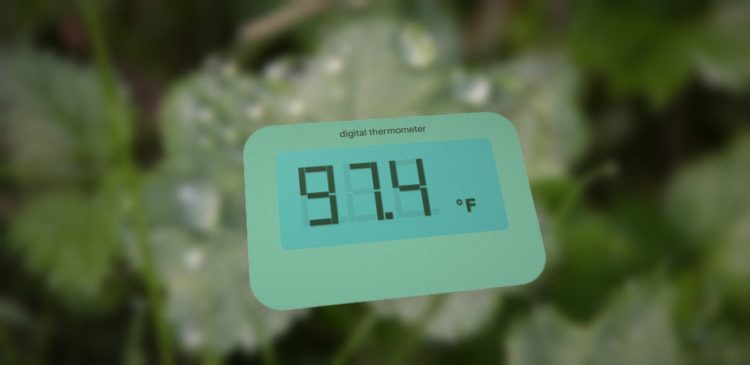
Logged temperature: 97.4 °F
